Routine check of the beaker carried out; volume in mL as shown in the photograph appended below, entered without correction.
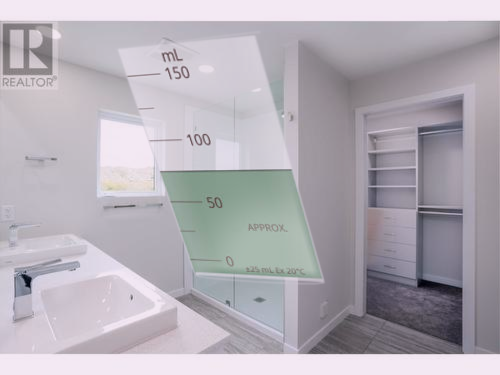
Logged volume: 75 mL
